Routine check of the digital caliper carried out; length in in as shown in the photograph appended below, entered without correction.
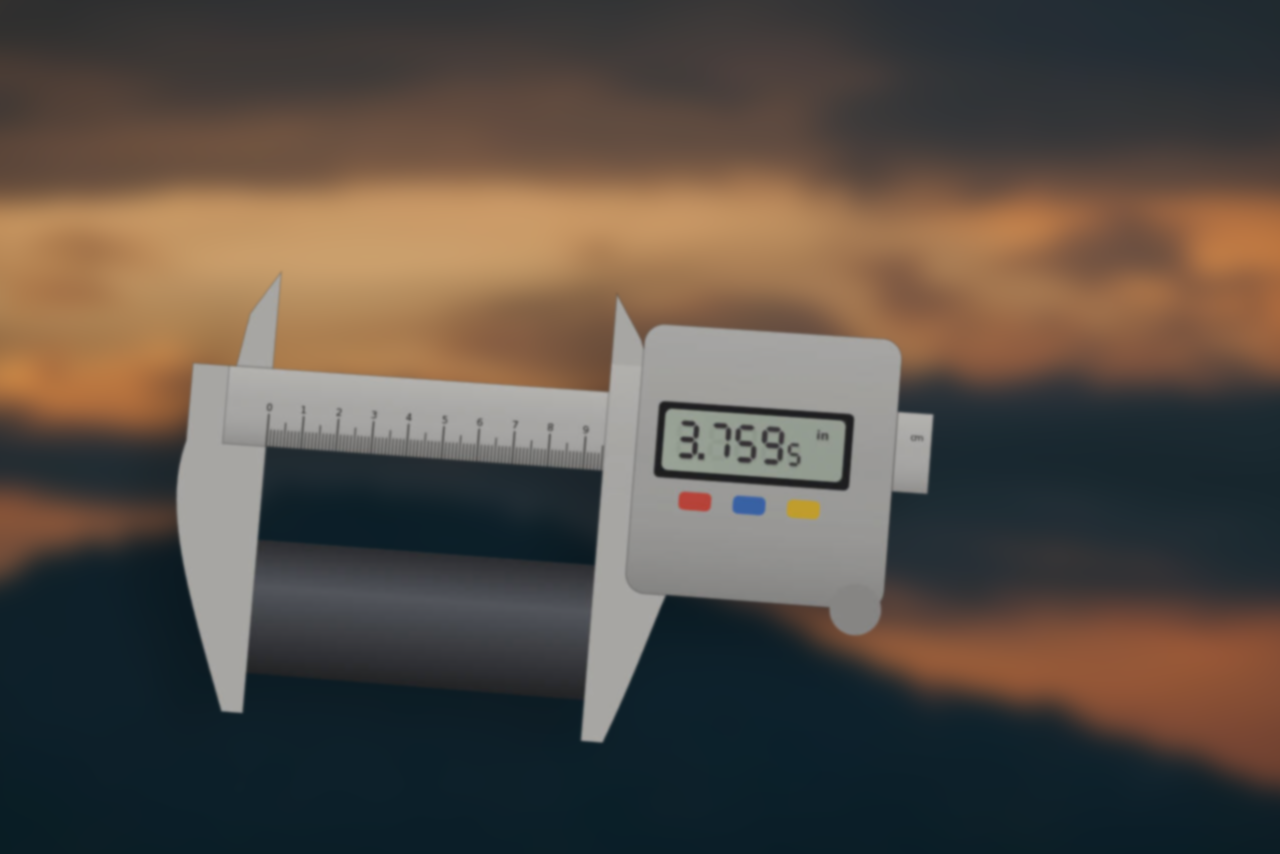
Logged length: 3.7595 in
